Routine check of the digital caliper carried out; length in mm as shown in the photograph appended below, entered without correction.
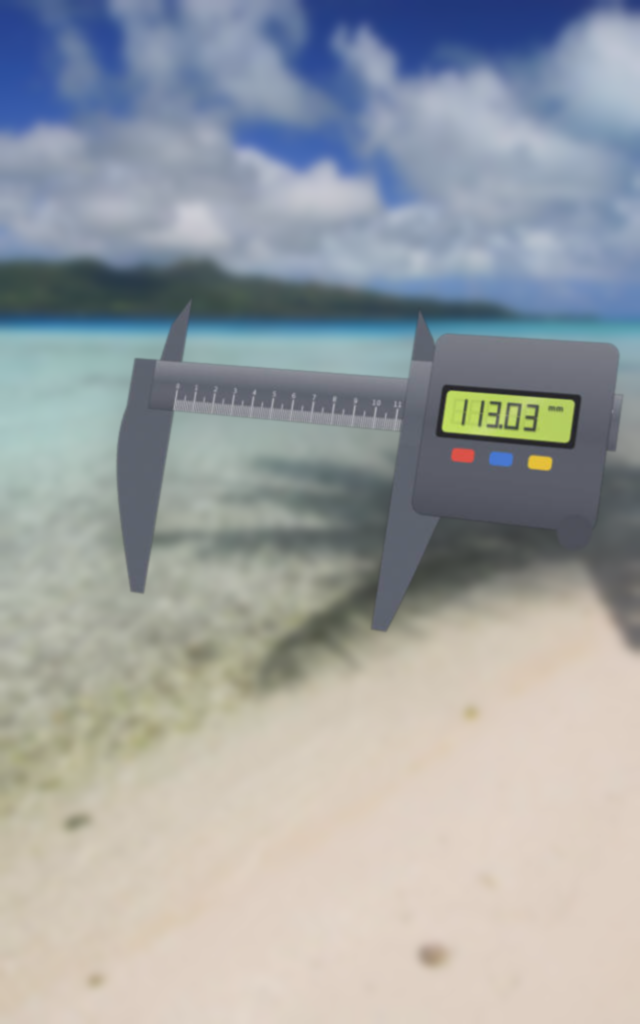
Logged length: 113.03 mm
